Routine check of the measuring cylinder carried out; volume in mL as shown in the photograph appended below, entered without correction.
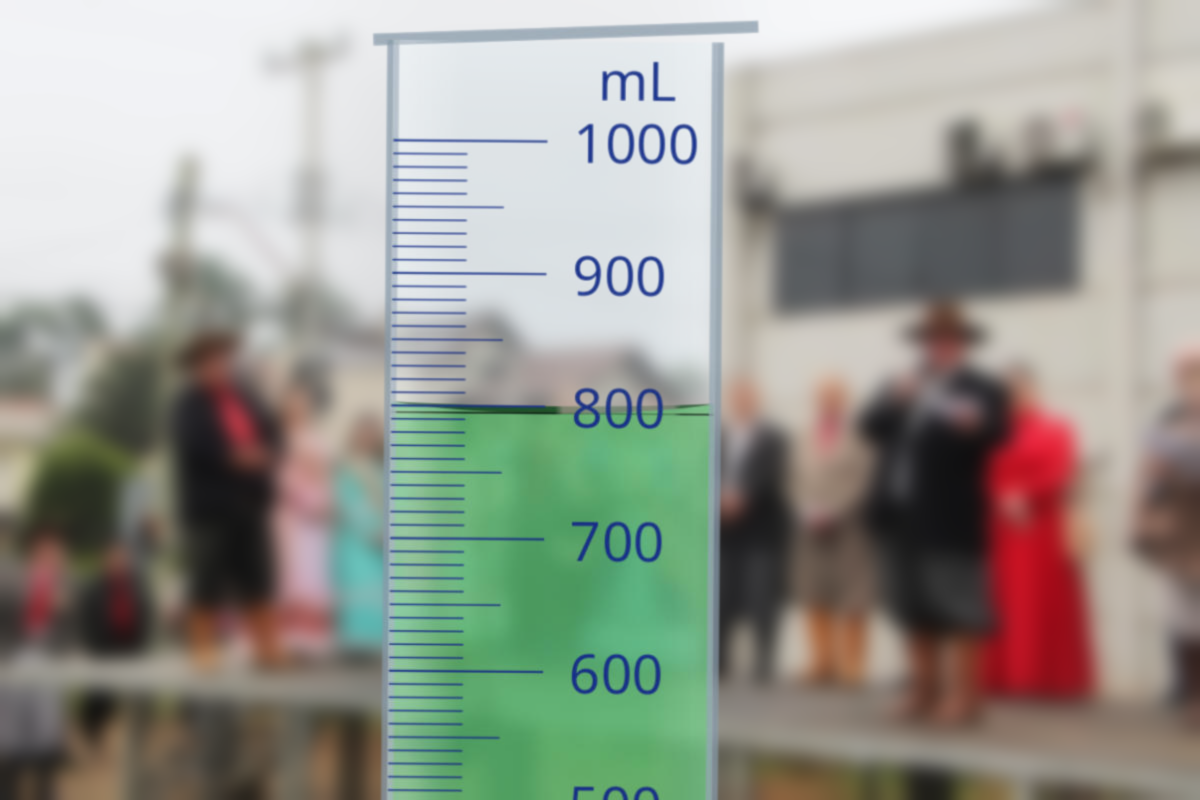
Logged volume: 795 mL
